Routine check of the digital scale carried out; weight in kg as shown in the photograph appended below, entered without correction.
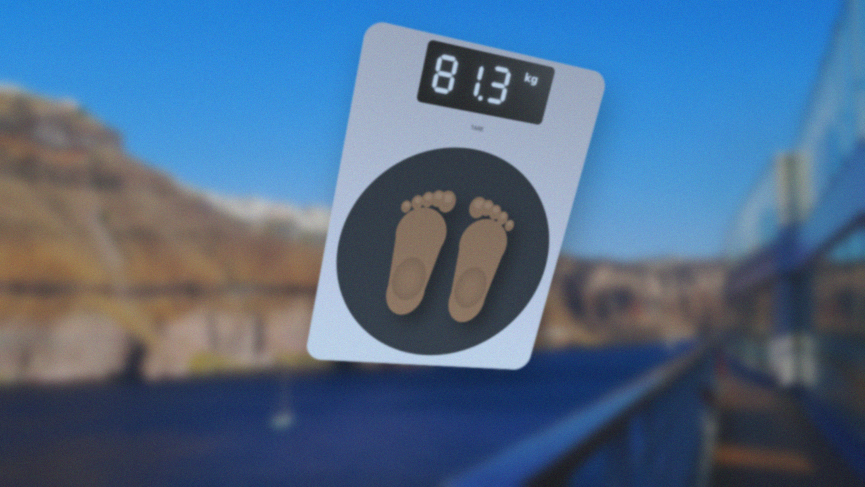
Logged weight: 81.3 kg
